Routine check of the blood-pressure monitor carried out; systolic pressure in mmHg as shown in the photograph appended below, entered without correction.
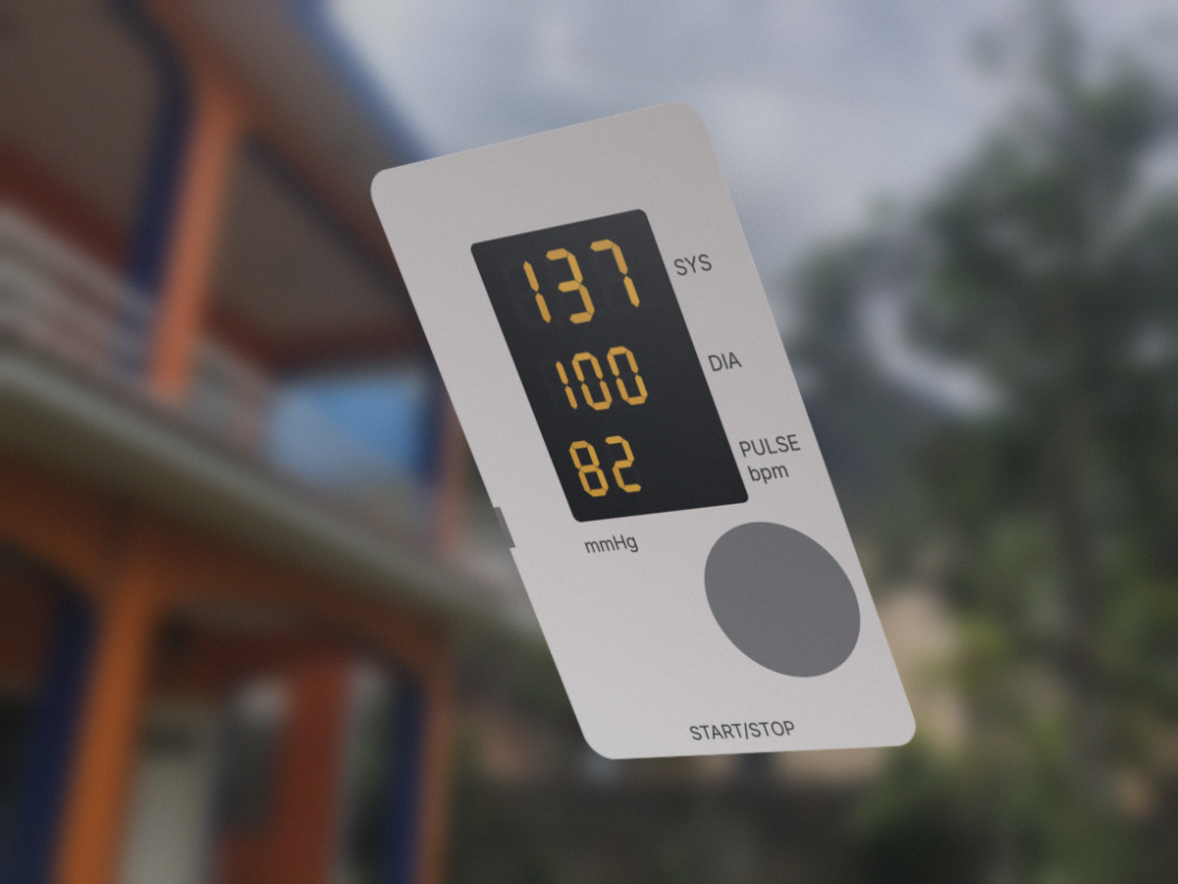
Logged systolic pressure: 137 mmHg
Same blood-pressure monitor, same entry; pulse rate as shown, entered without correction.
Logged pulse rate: 82 bpm
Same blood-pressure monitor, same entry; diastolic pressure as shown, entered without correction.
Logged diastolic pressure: 100 mmHg
